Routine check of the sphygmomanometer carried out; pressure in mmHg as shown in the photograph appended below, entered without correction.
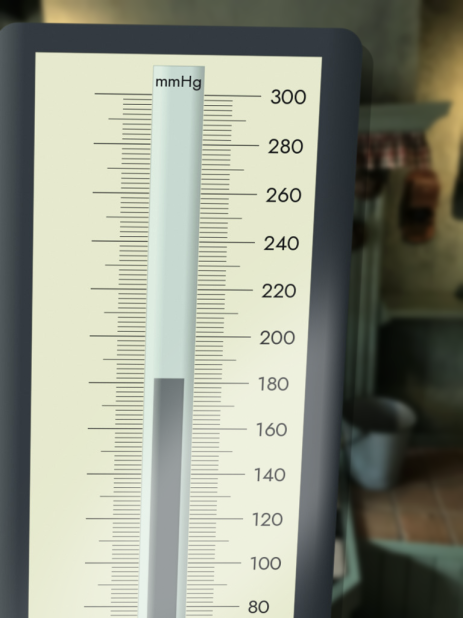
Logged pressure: 182 mmHg
